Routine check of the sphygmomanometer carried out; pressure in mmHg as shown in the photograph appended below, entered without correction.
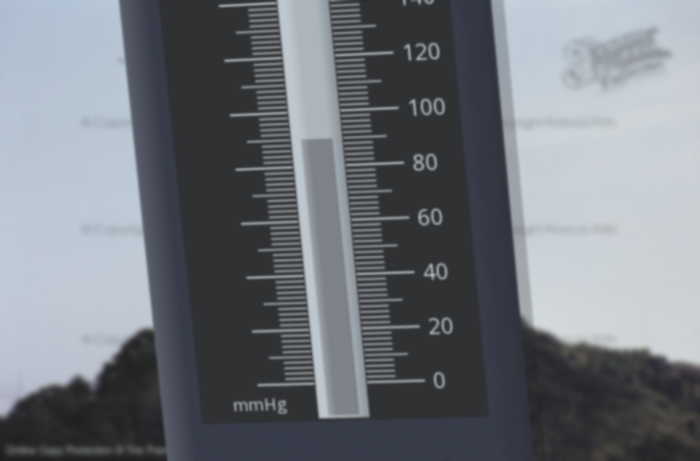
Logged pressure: 90 mmHg
